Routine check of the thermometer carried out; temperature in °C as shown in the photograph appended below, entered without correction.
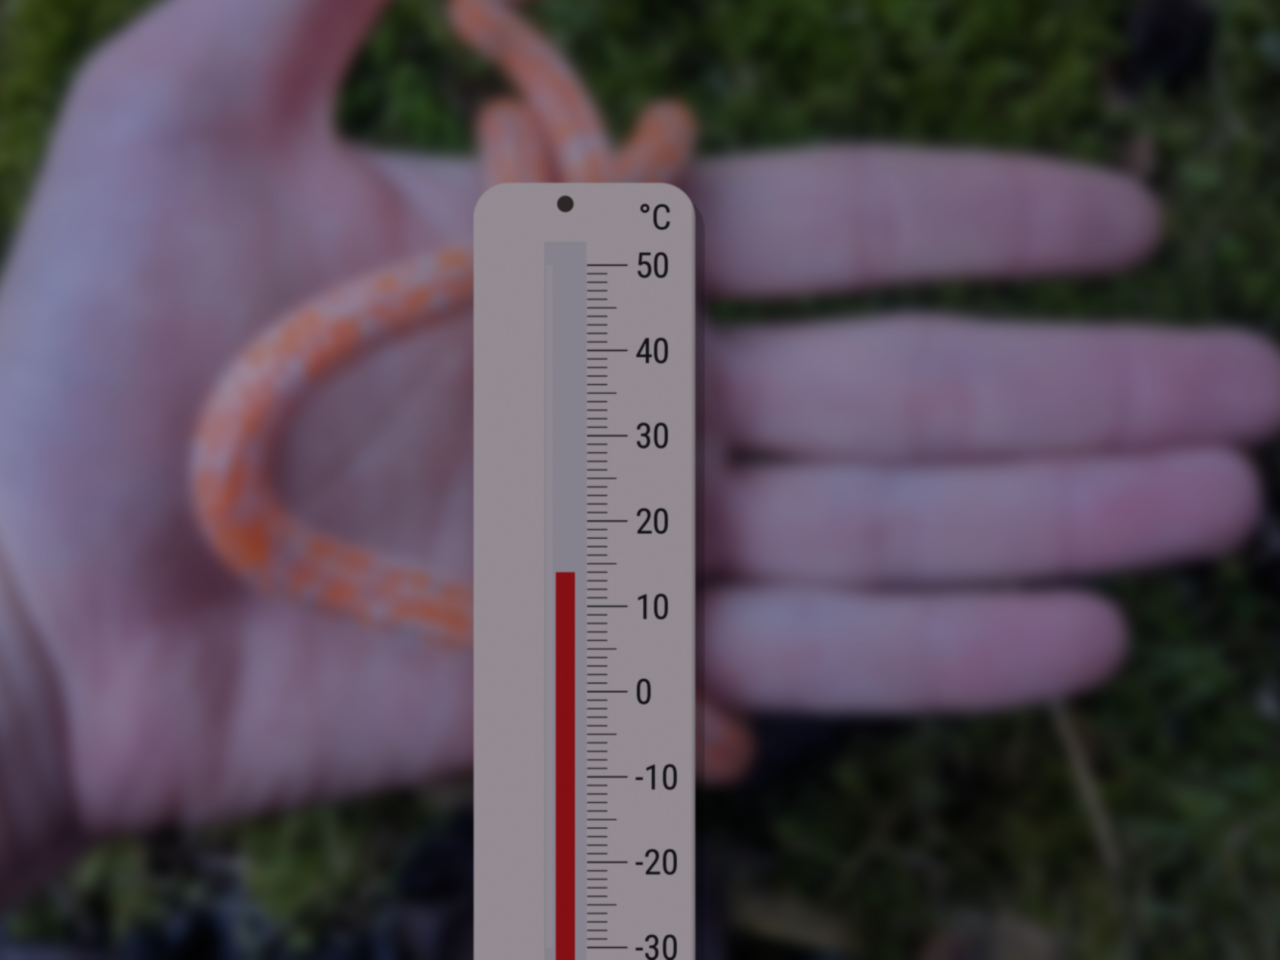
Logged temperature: 14 °C
